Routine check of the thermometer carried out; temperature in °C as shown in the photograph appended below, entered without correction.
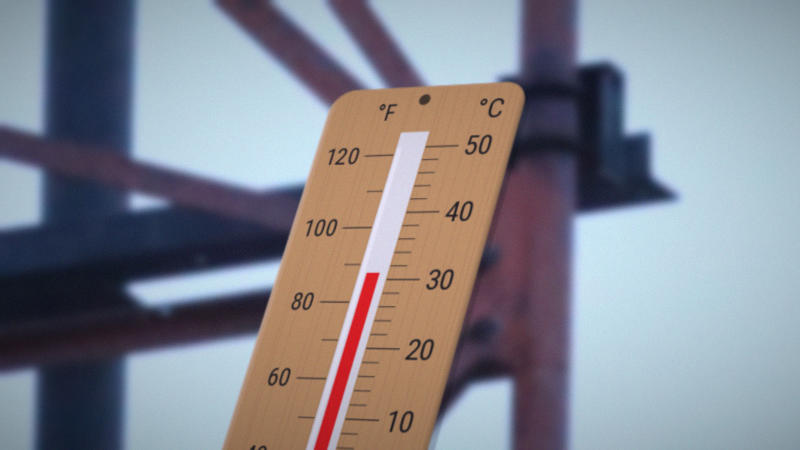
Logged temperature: 31 °C
